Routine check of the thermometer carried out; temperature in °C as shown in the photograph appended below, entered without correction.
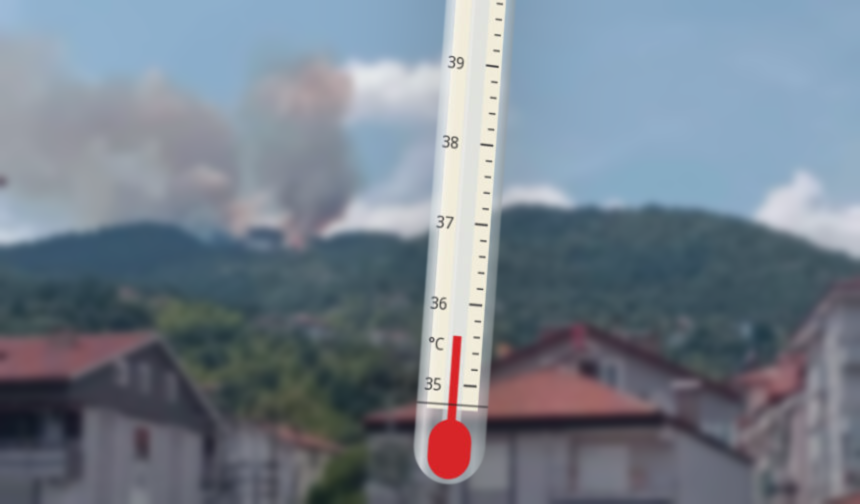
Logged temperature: 35.6 °C
